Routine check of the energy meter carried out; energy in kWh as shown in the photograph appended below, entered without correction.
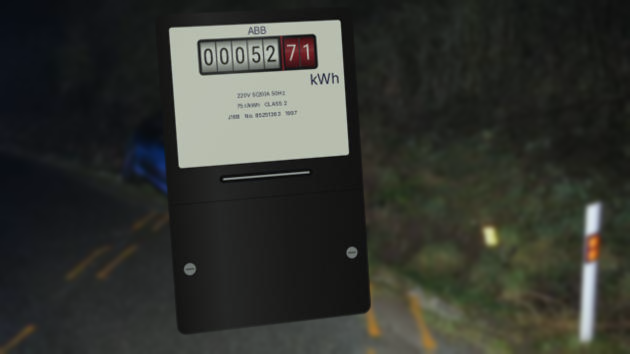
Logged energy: 52.71 kWh
